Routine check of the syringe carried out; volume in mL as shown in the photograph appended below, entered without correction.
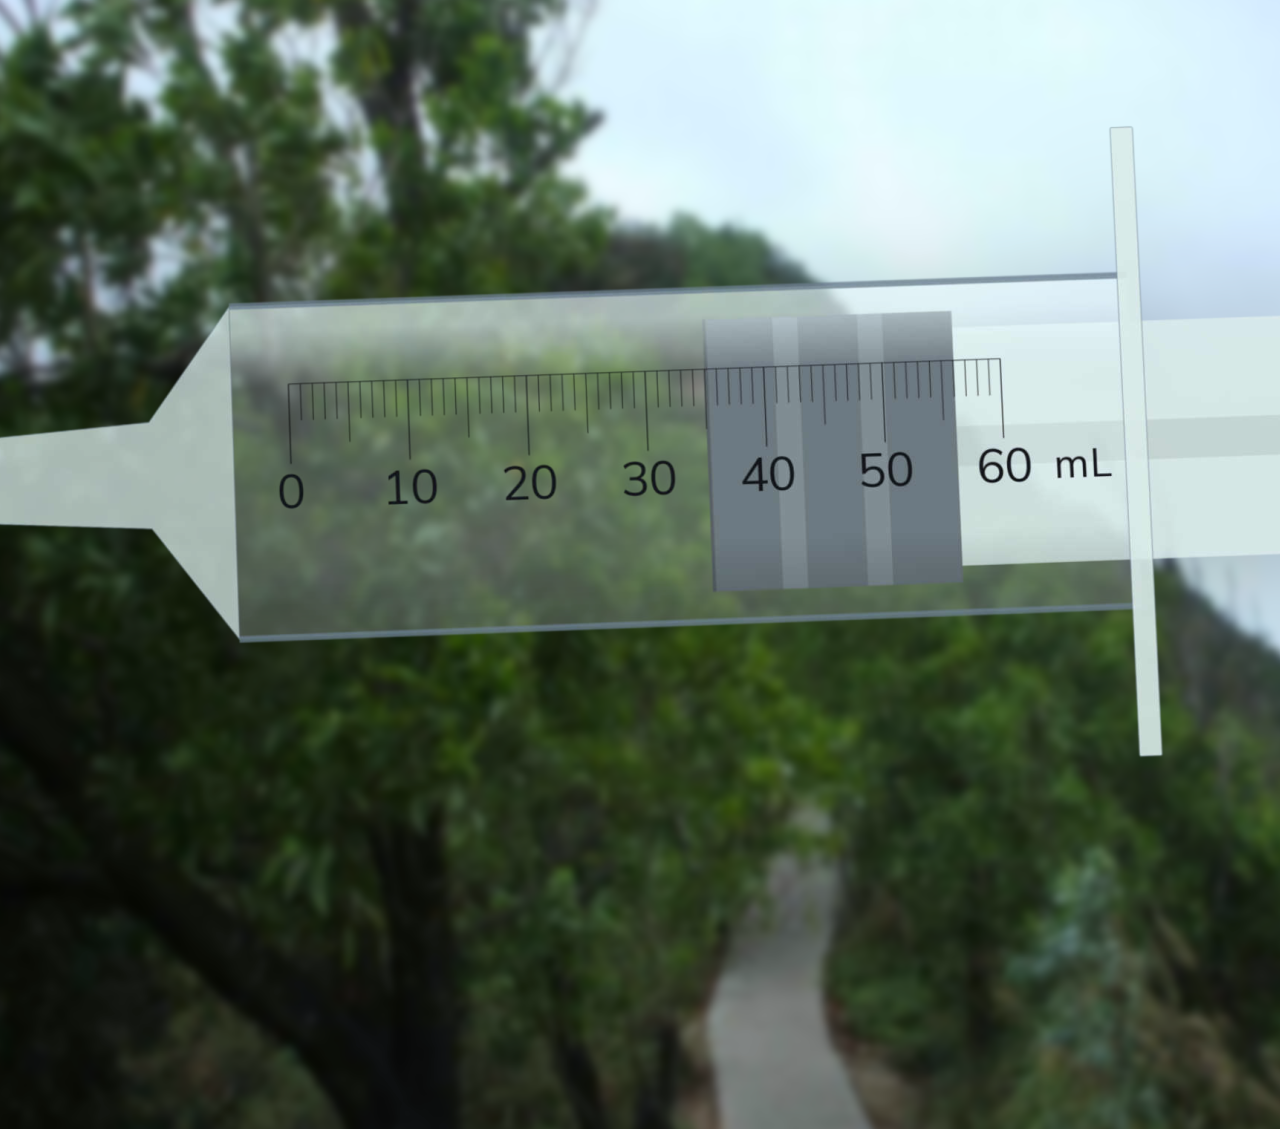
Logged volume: 35 mL
